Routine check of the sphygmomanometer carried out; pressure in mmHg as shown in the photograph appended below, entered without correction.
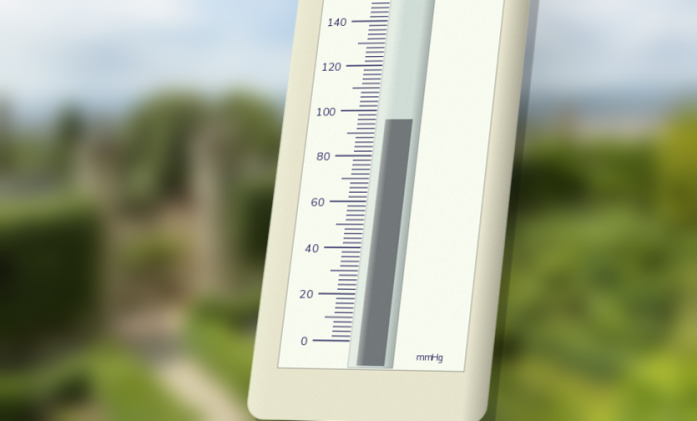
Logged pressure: 96 mmHg
